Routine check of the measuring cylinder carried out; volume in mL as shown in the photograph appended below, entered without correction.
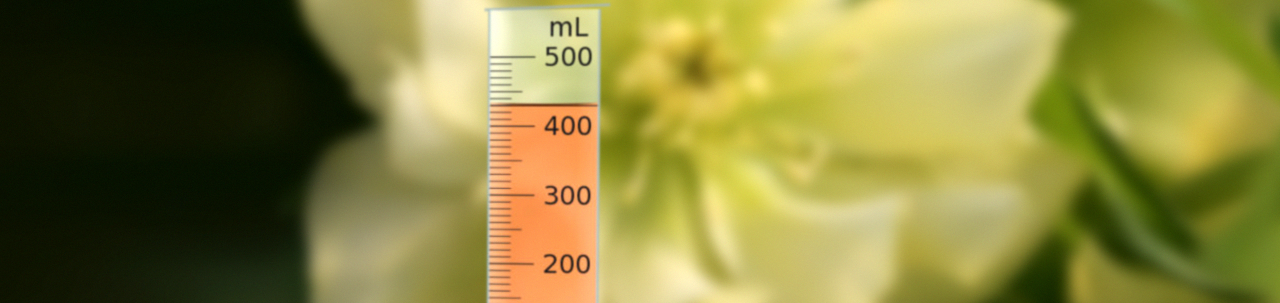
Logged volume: 430 mL
